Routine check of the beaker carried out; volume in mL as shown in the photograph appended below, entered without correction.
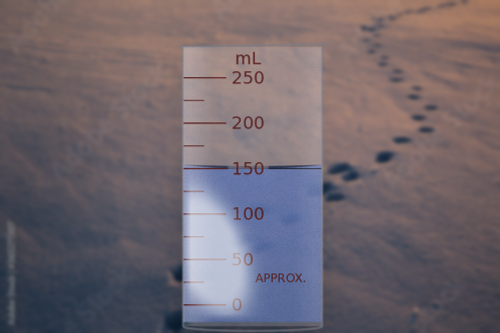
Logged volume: 150 mL
